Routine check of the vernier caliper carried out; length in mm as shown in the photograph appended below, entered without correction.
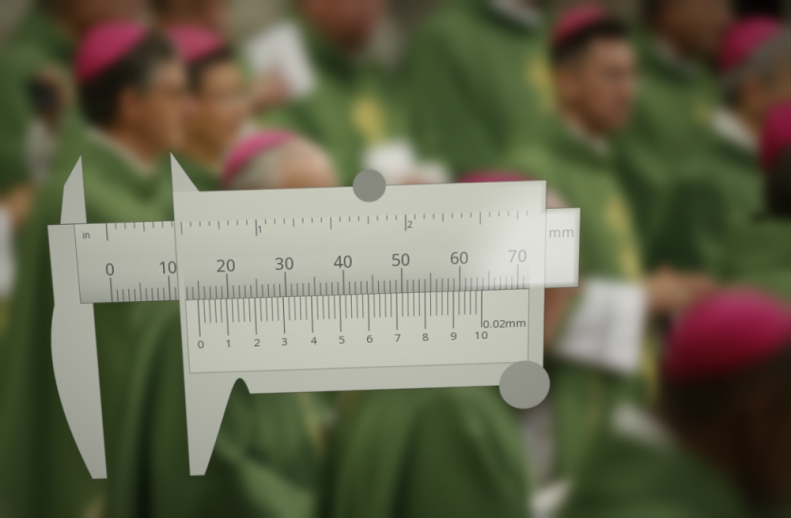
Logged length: 14.8 mm
